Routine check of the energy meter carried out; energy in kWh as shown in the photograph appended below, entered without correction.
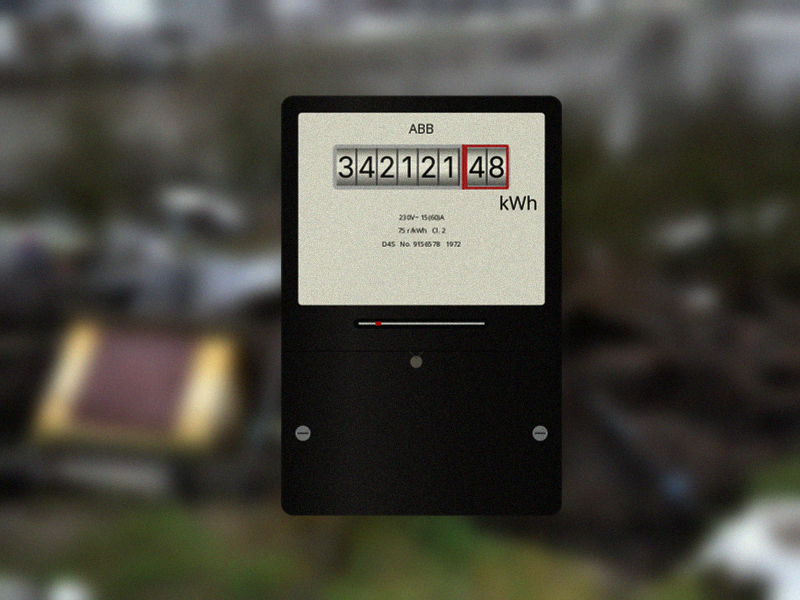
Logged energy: 342121.48 kWh
